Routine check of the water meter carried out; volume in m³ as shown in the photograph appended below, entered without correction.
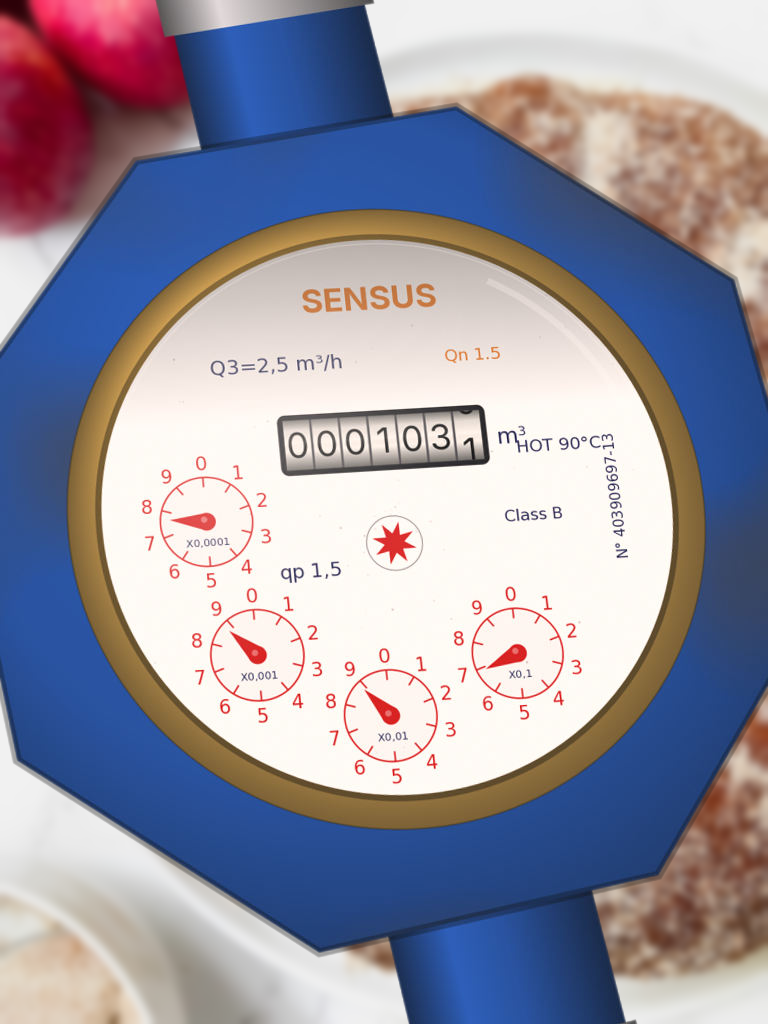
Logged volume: 1030.6887 m³
